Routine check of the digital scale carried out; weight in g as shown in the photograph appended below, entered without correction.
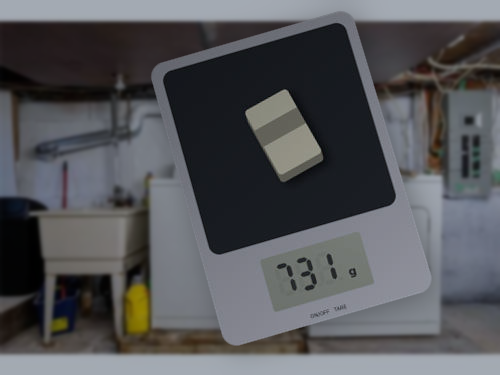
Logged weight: 731 g
